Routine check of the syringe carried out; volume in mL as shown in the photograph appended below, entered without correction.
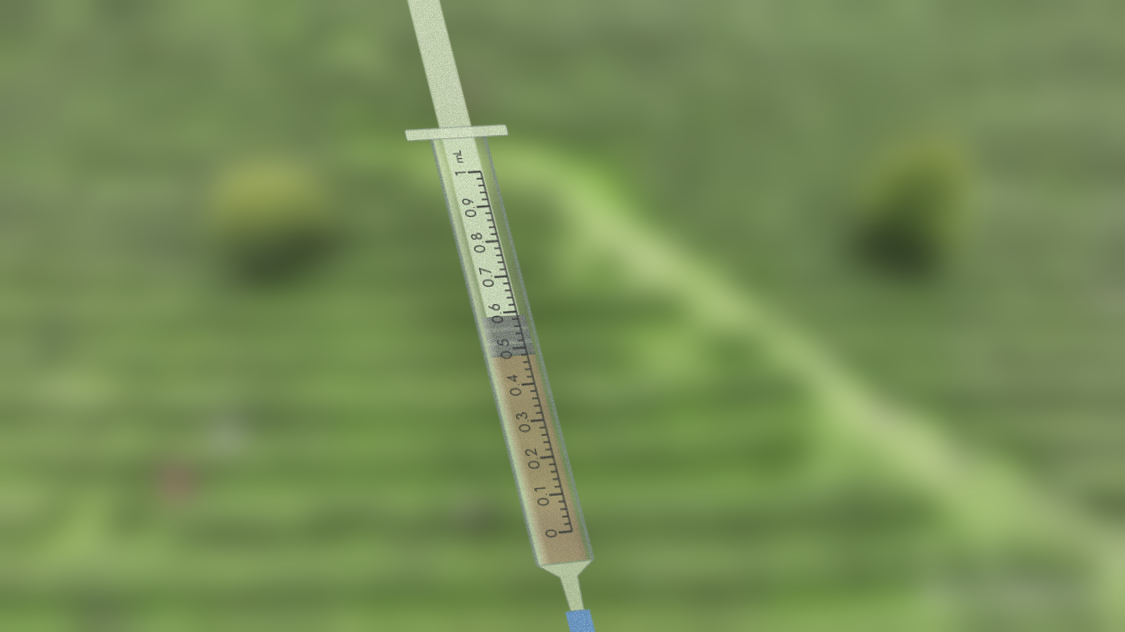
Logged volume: 0.48 mL
